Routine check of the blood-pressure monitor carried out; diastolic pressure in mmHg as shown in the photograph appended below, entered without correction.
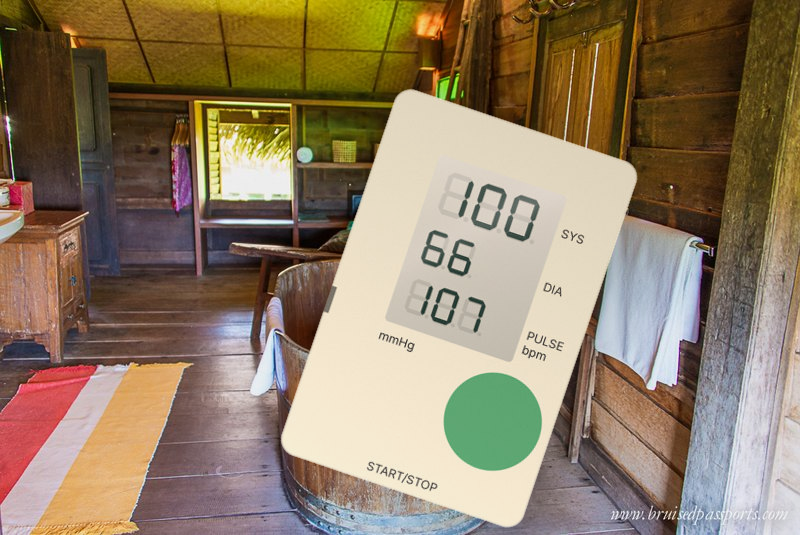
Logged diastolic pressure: 66 mmHg
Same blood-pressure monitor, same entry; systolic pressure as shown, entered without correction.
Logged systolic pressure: 100 mmHg
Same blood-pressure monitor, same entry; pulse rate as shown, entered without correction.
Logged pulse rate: 107 bpm
